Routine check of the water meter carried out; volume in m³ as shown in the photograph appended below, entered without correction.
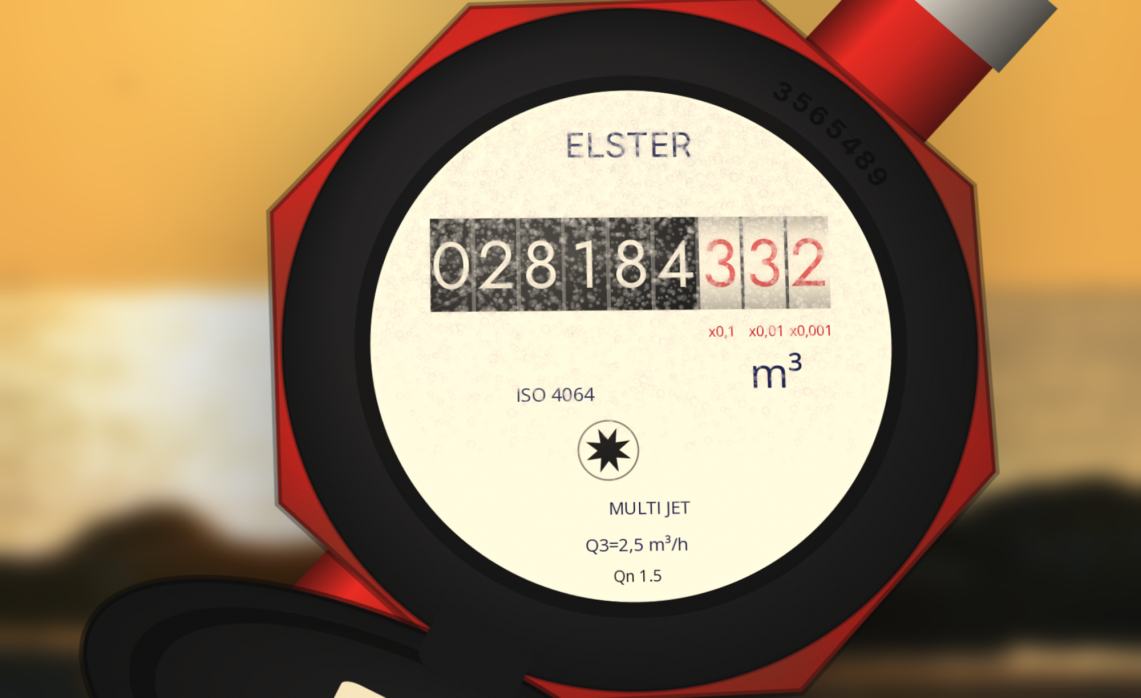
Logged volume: 28184.332 m³
